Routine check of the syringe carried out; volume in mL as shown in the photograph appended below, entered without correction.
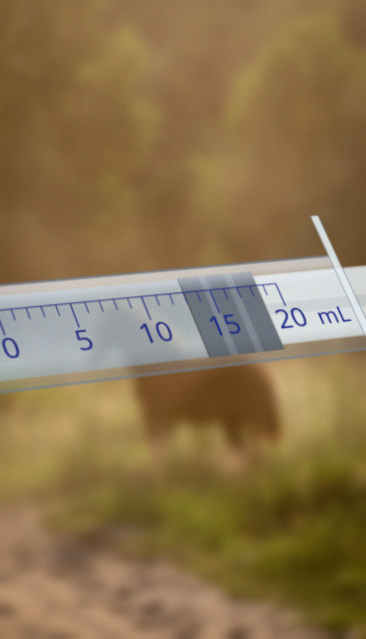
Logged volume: 13 mL
